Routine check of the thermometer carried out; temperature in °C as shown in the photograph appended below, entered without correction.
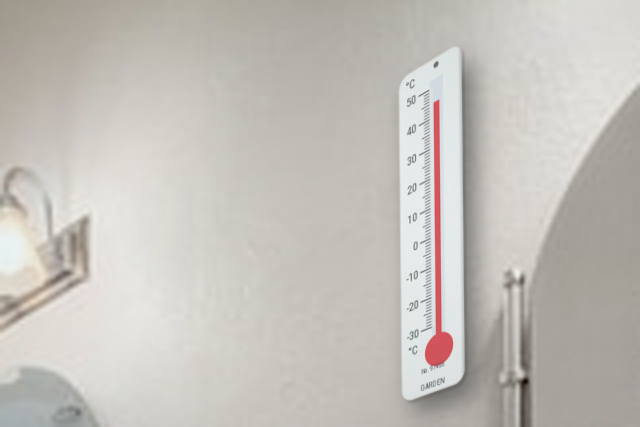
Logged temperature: 45 °C
